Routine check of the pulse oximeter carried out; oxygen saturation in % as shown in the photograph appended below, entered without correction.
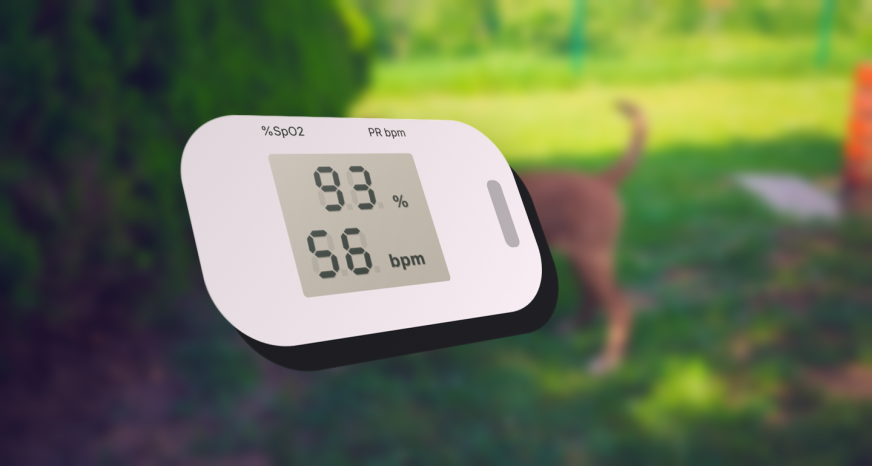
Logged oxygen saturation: 93 %
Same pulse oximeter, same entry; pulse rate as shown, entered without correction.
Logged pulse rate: 56 bpm
